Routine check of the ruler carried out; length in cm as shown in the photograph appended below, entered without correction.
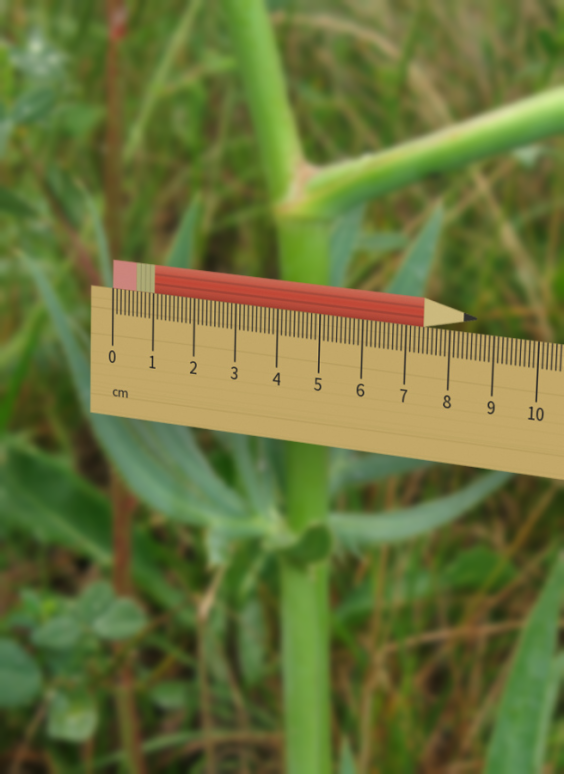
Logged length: 8.6 cm
